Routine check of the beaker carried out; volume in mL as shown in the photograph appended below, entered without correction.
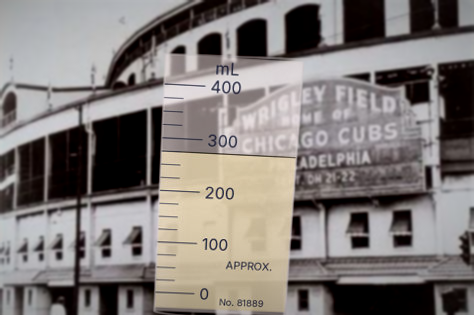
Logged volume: 275 mL
